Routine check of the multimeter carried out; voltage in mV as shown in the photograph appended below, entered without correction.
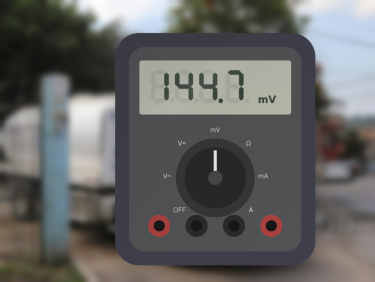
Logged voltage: 144.7 mV
